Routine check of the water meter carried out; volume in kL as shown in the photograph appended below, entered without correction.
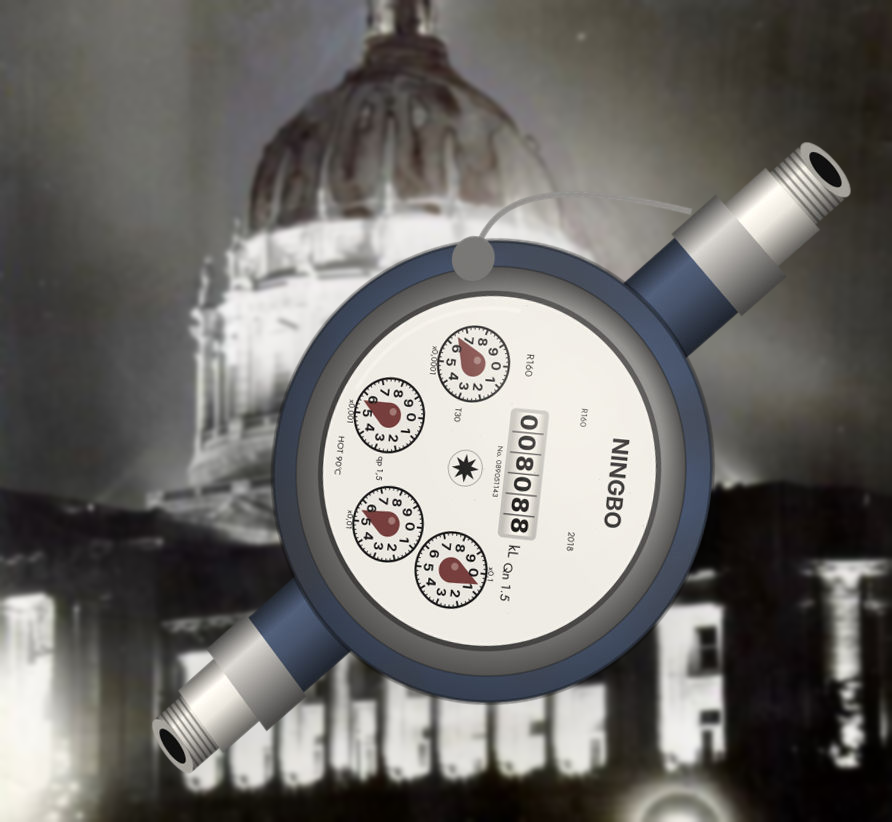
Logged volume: 8088.0556 kL
